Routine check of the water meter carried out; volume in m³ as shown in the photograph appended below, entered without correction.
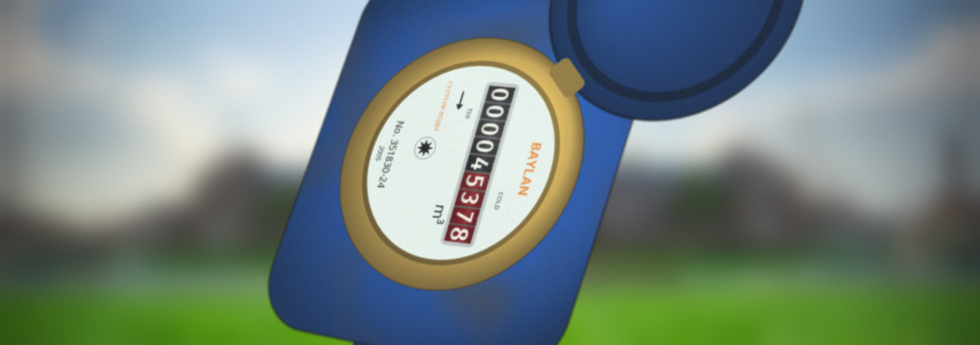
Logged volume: 4.5378 m³
